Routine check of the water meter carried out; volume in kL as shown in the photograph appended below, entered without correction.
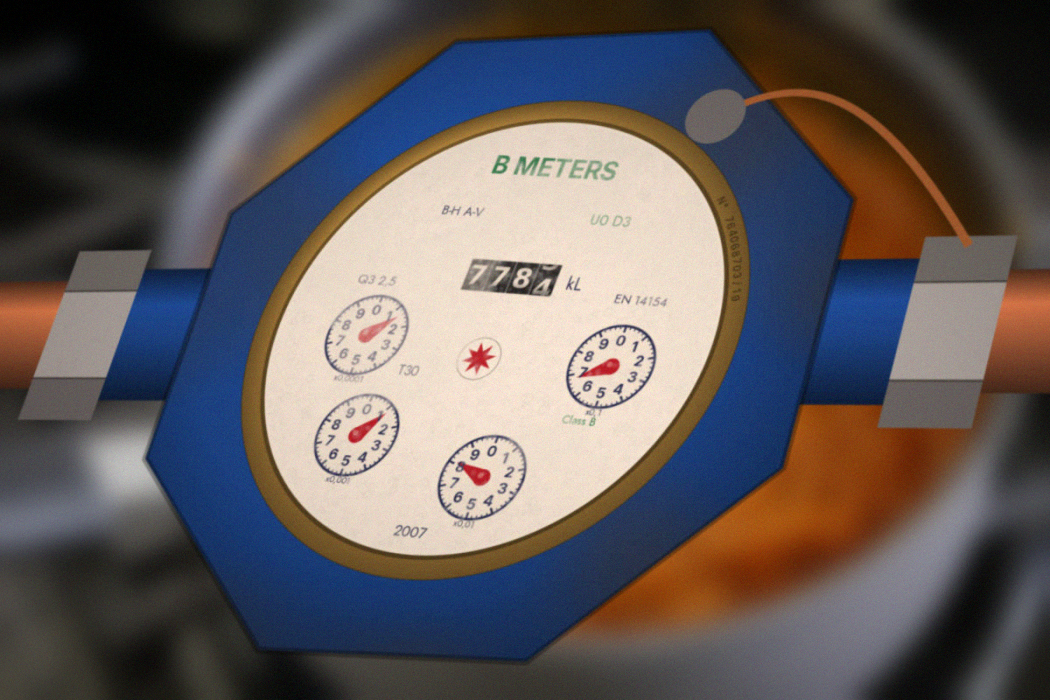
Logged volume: 7783.6811 kL
